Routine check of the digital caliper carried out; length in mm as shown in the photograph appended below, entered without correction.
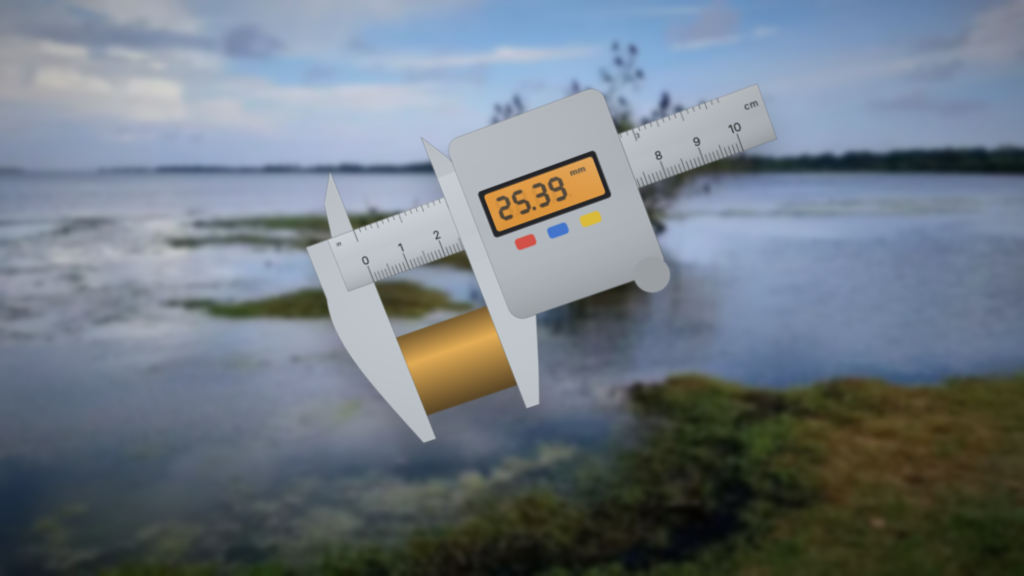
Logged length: 25.39 mm
